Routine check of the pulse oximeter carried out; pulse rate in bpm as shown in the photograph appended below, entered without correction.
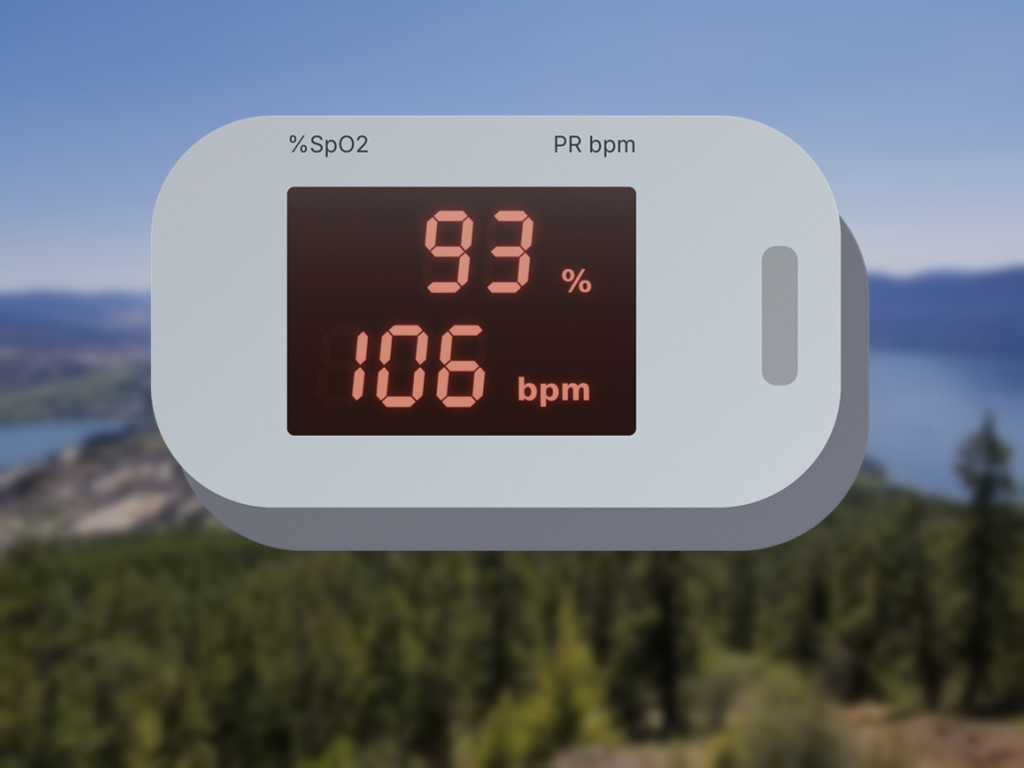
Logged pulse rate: 106 bpm
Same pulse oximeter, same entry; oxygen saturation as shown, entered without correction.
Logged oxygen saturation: 93 %
